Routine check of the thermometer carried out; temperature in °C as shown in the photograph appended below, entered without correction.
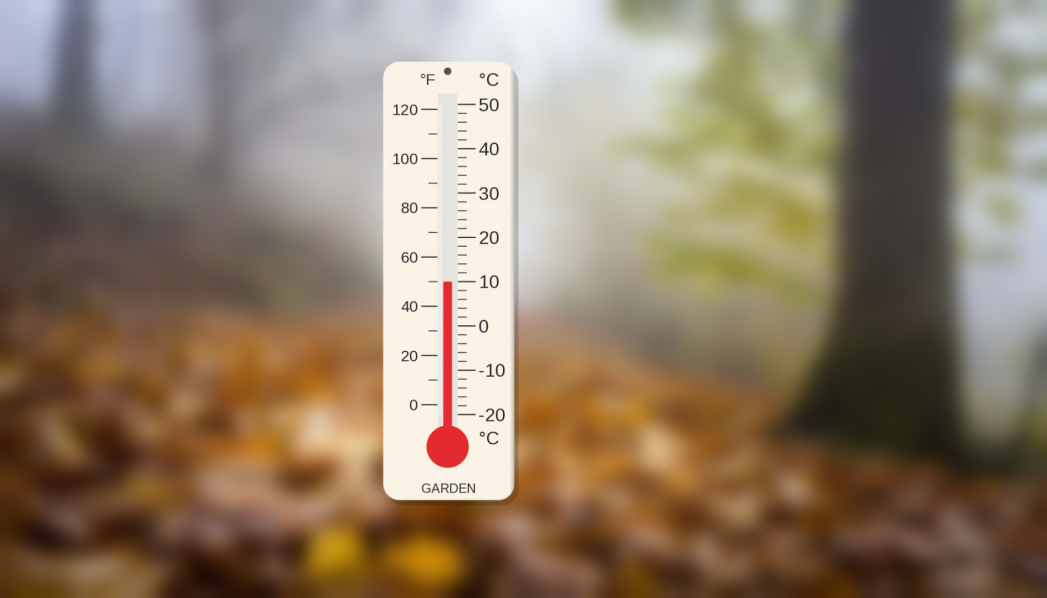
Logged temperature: 10 °C
